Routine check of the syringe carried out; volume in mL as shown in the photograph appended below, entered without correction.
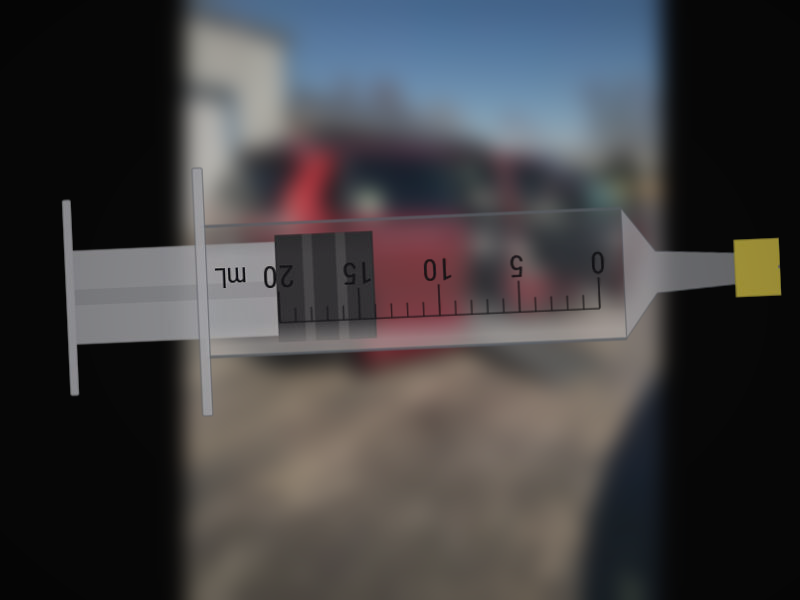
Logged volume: 14 mL
